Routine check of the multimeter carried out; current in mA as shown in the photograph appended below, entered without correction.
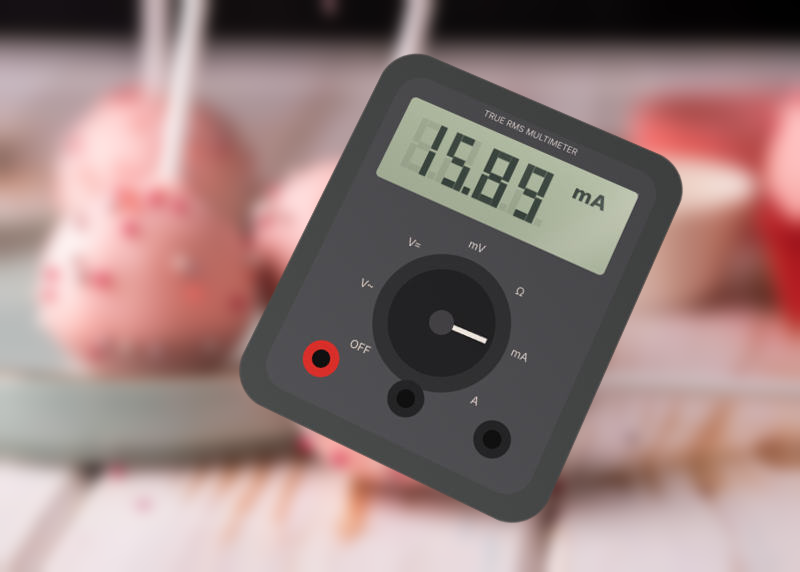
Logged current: 15.89 mA
